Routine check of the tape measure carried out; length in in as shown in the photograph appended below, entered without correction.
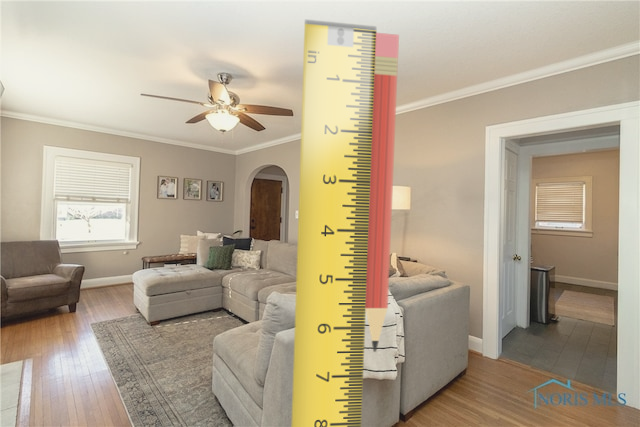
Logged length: 6.5 in
